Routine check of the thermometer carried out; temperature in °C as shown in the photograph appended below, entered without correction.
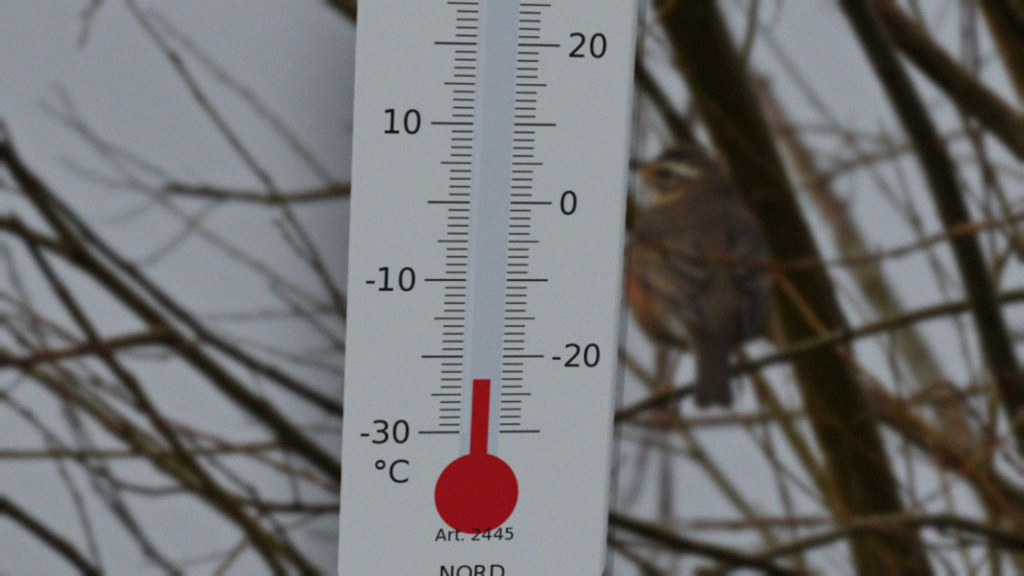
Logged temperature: -23 °C
